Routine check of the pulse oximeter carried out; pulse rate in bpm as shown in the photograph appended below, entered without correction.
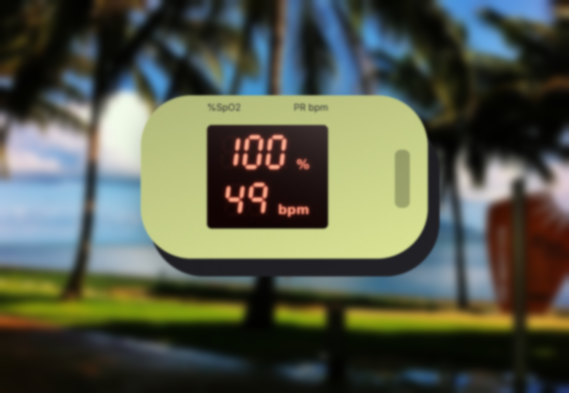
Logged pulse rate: 49 bpm
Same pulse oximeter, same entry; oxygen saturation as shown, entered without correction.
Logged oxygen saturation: 100 %
